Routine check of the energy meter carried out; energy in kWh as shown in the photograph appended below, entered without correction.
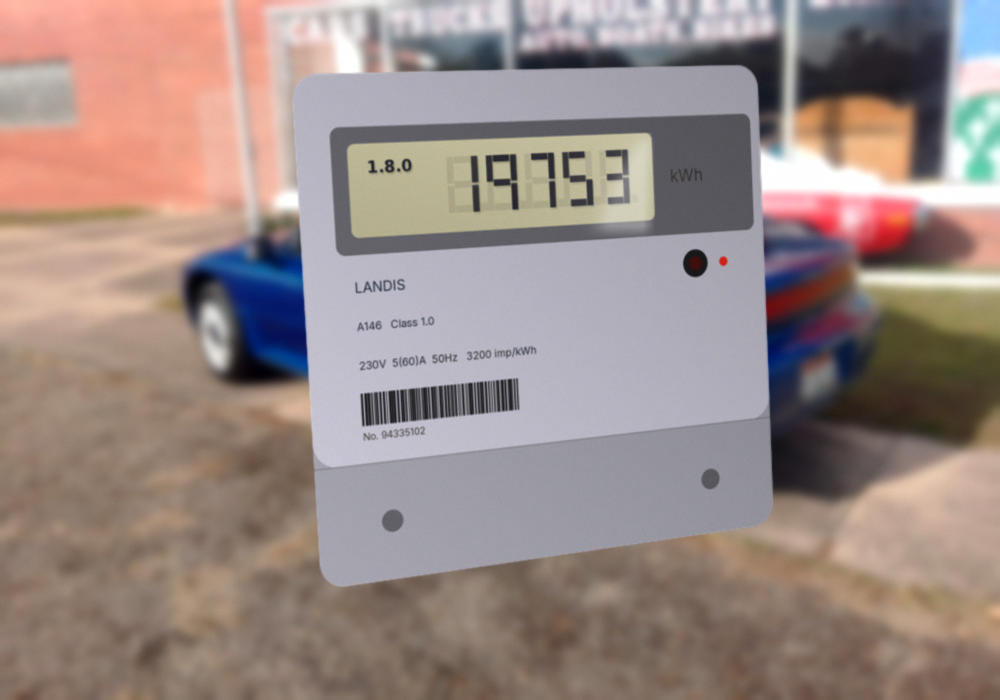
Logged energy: 19753 kWh
